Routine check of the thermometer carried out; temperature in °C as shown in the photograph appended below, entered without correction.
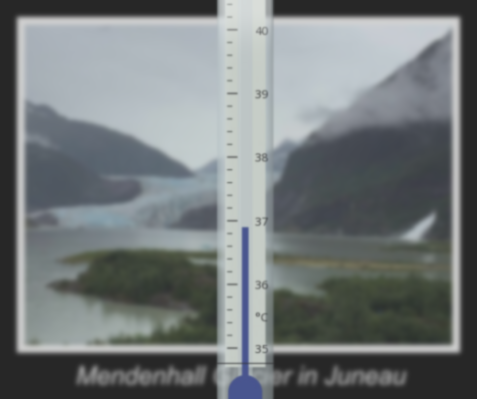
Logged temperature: 36.9 °C
